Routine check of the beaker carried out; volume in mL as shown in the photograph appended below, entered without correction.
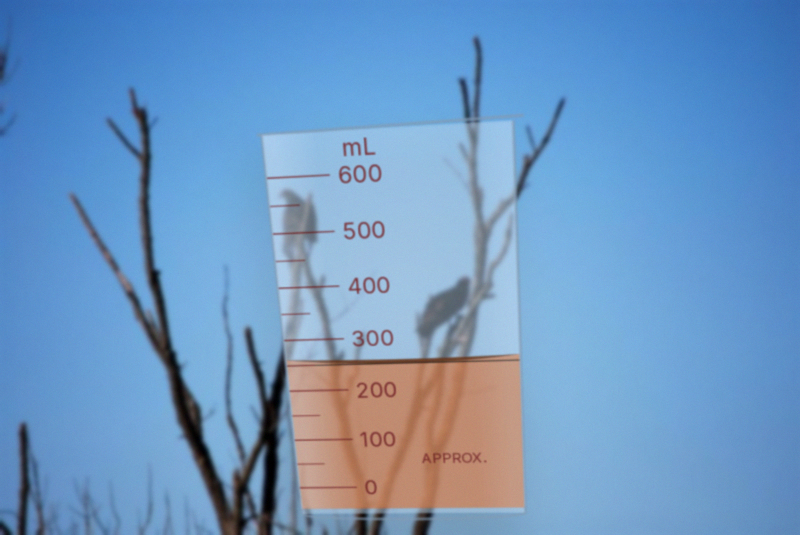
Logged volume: 250 mL
